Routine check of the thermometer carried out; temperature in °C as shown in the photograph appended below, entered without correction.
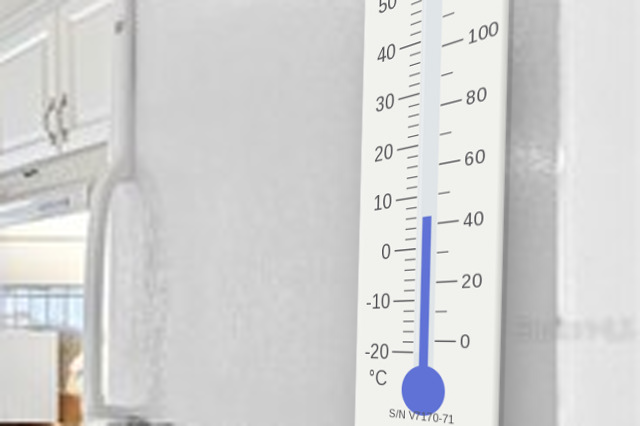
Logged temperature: 6 °C
